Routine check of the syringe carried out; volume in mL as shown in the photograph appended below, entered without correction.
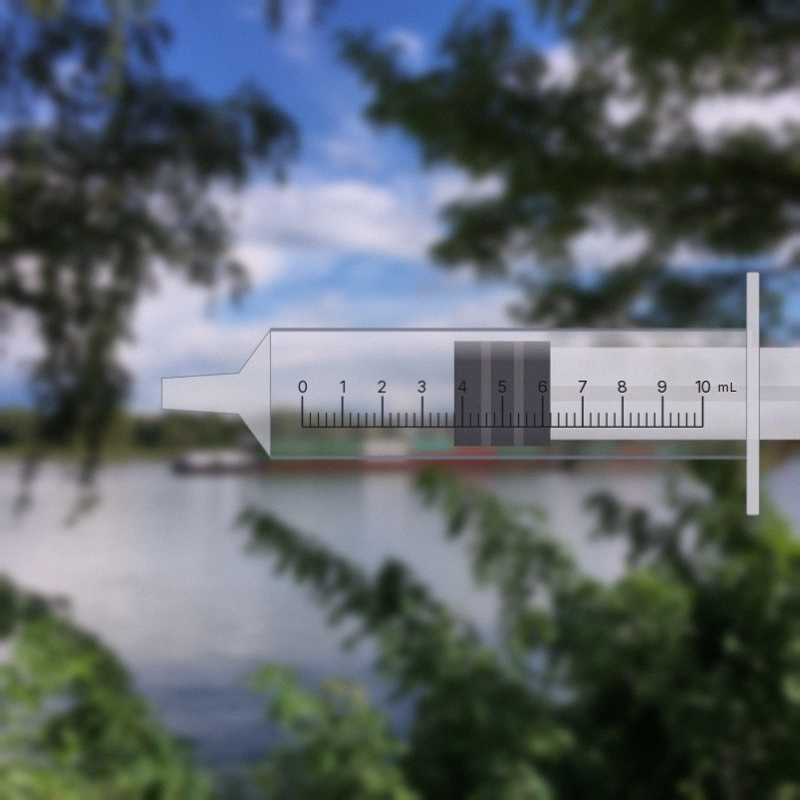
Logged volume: 3.8 mL
